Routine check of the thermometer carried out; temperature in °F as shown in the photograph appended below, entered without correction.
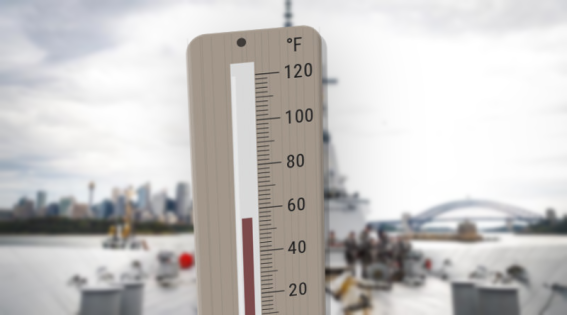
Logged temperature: 56 °F
